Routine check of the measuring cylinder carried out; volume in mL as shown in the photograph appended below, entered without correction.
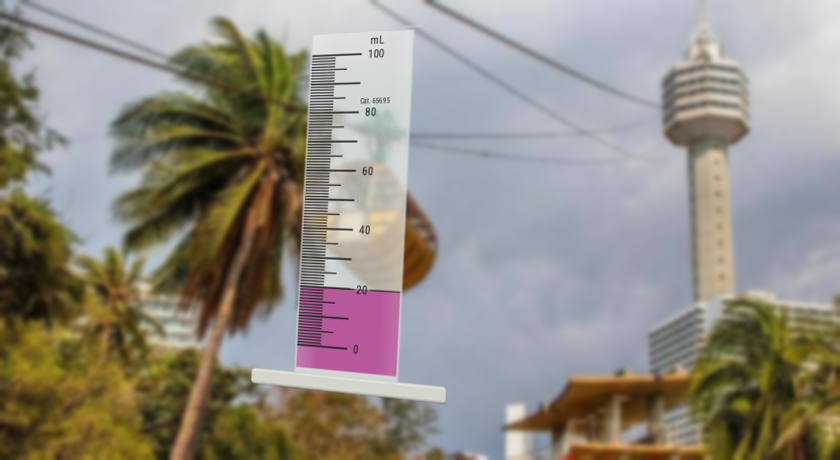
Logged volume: 20 mL
